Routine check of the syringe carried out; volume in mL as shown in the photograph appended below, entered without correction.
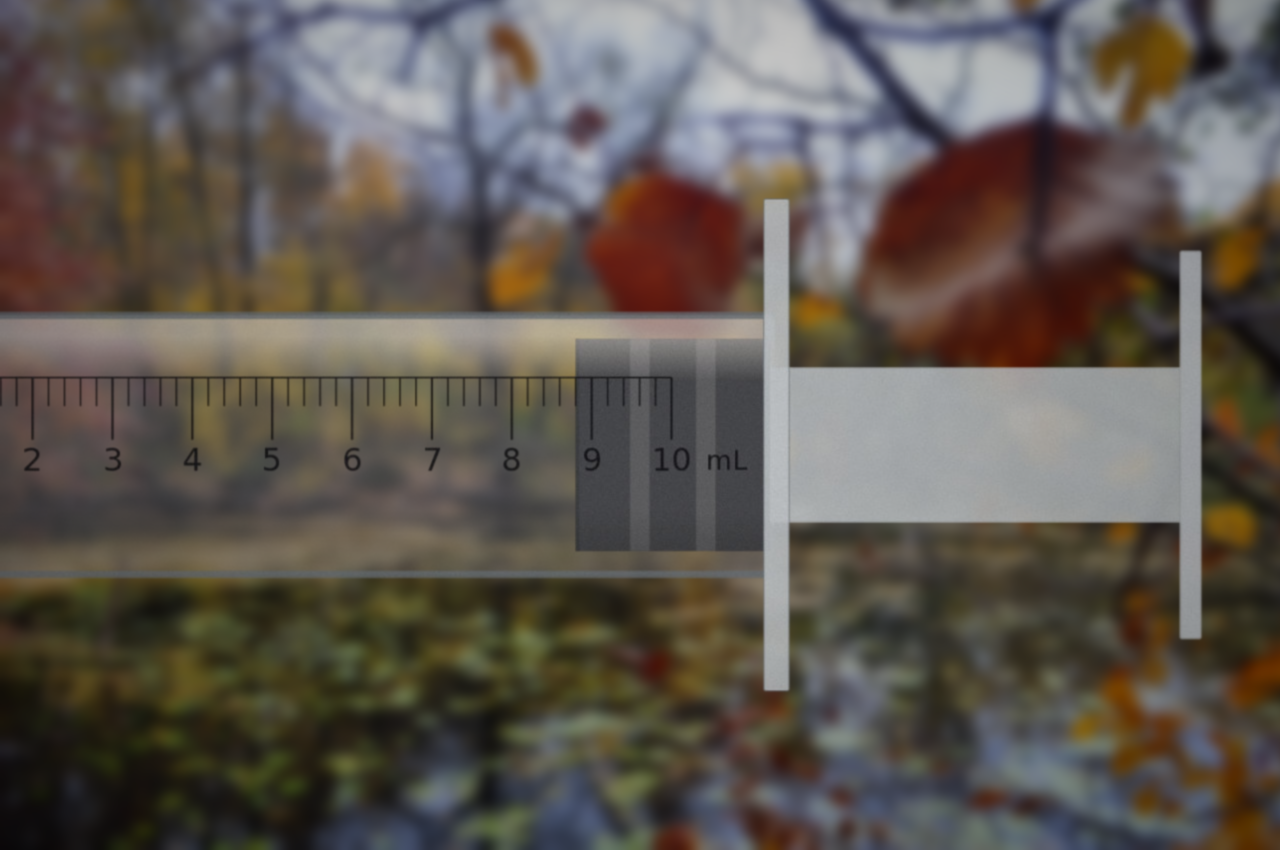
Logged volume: 8.8 mL
